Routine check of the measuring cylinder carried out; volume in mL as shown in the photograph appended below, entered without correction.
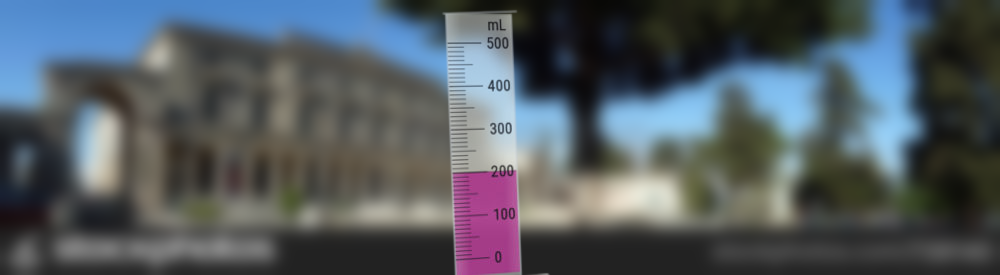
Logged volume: 200 mL
